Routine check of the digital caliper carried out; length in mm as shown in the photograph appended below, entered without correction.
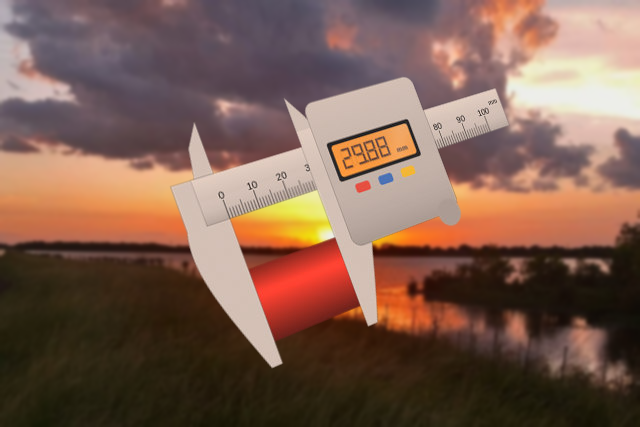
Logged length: 29.88 mm
